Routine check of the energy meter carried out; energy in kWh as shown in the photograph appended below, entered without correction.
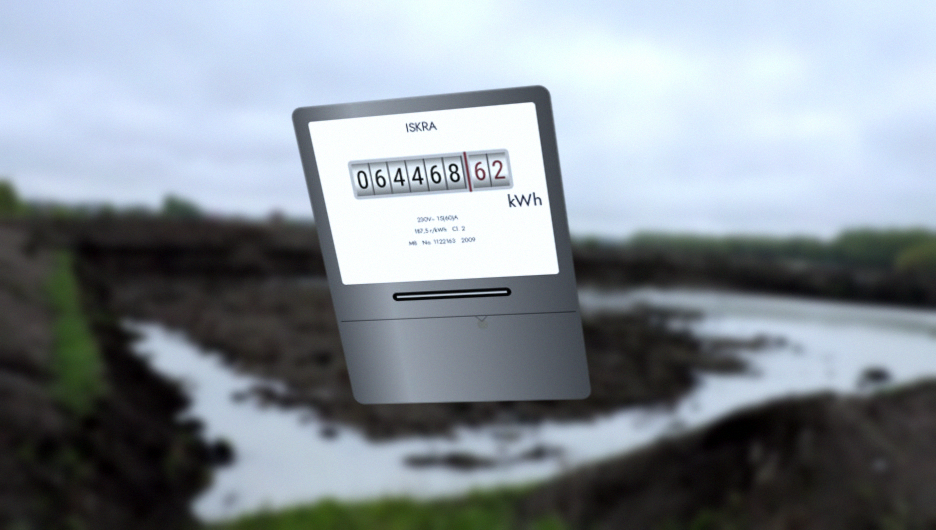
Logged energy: 64468.62 kWh
